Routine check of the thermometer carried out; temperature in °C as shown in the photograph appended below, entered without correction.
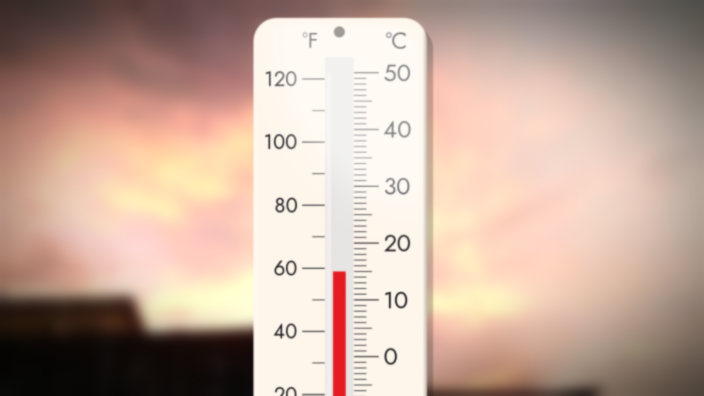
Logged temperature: 15 °C
